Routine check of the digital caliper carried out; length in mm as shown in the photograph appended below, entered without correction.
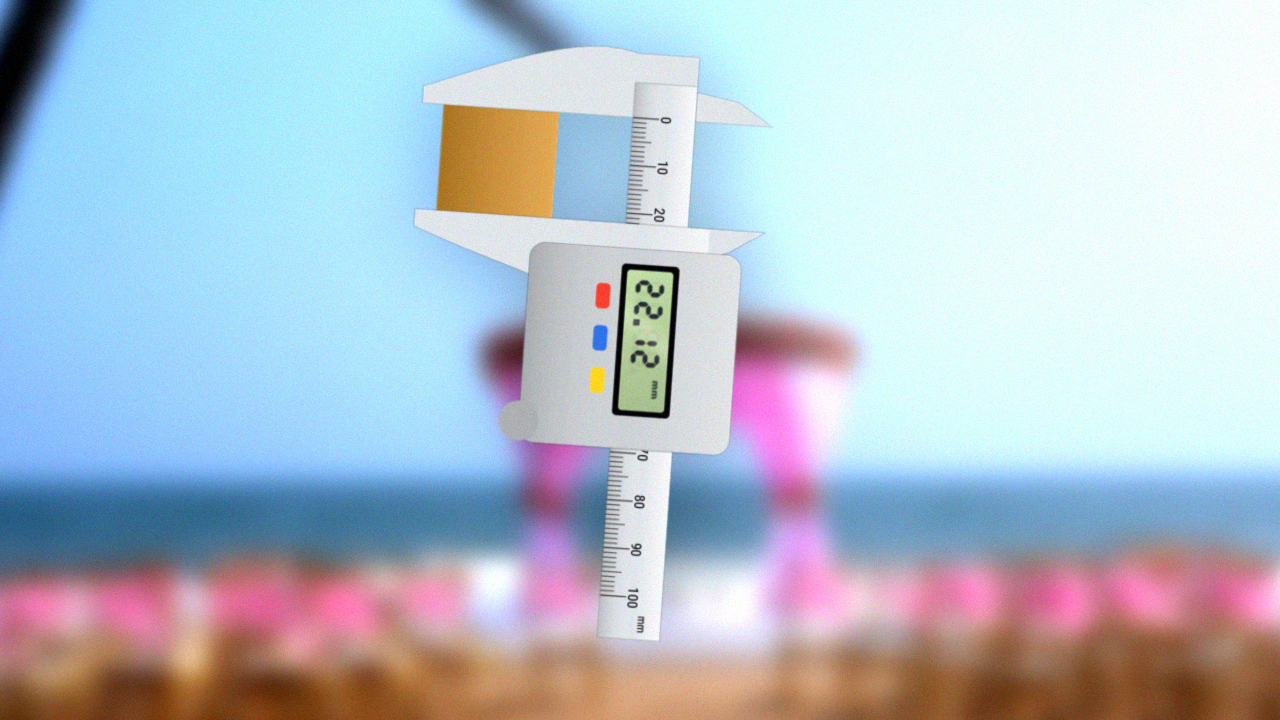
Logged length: 22.12 mm
